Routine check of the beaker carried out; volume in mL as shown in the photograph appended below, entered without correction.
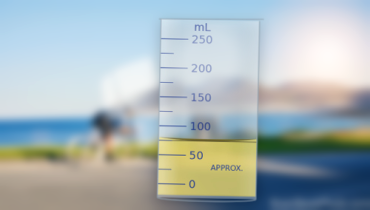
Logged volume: 75 mL
